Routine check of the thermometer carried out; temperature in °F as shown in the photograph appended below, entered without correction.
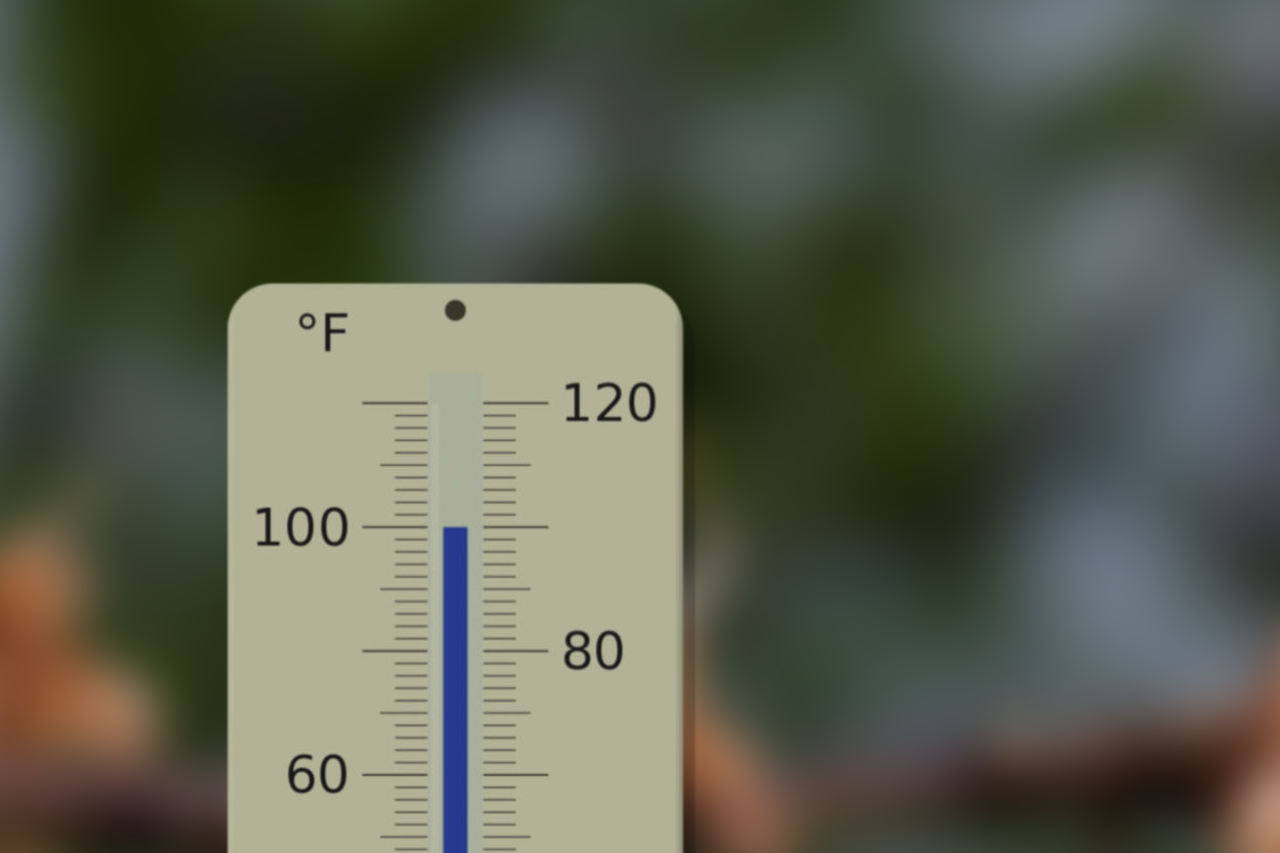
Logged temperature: 100 °F
